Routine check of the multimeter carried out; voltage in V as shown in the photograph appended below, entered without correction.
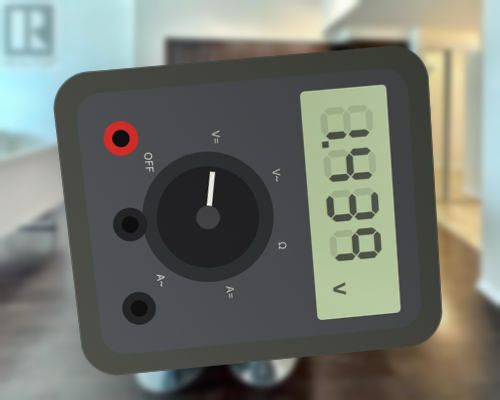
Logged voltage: 1.439 V
